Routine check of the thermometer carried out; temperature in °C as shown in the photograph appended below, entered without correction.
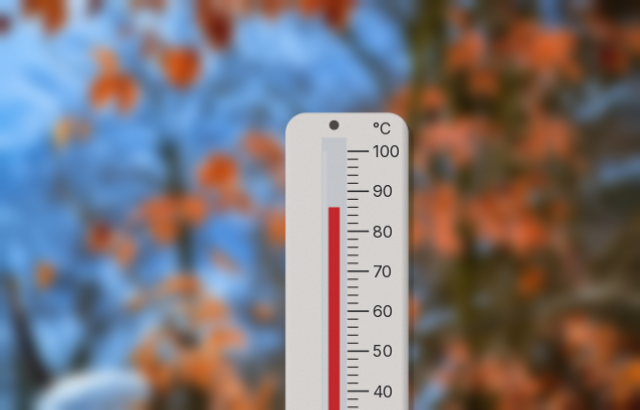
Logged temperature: 86 °C
